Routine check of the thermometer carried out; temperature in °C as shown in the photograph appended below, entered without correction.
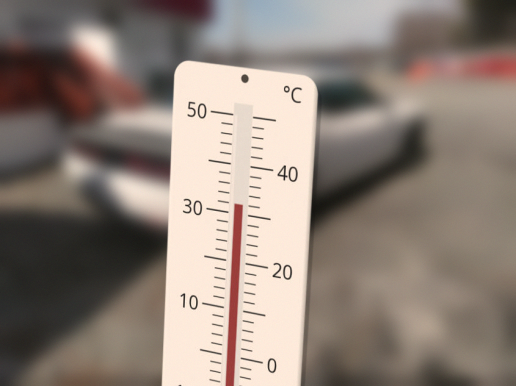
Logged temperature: 32 °C
